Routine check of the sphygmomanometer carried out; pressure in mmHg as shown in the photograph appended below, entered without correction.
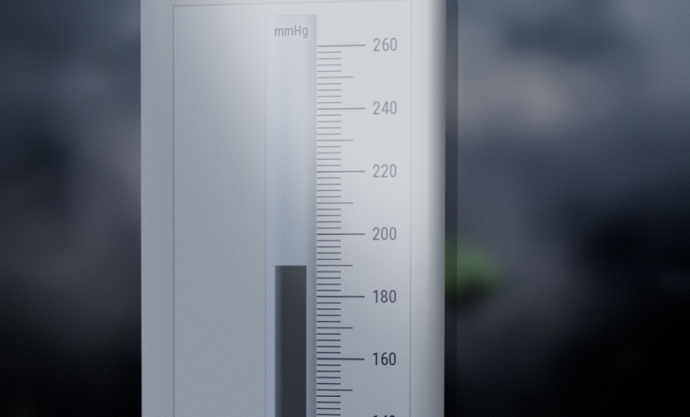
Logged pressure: 190 mmHg
